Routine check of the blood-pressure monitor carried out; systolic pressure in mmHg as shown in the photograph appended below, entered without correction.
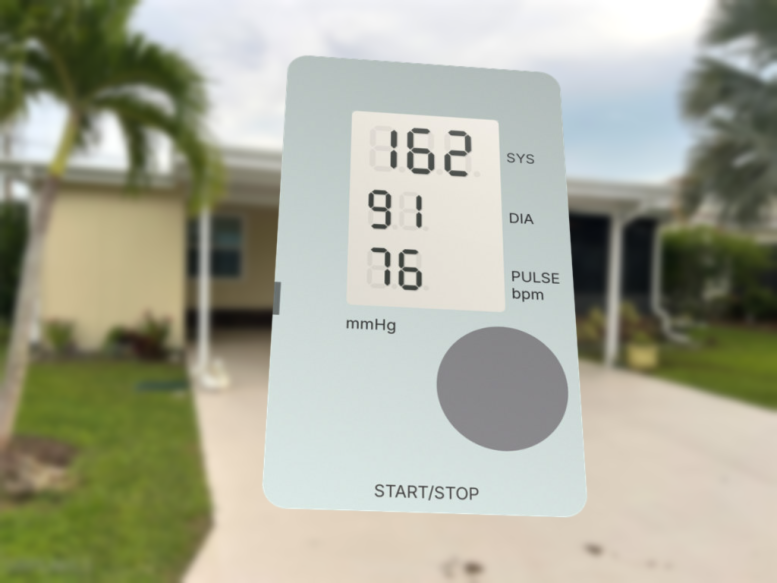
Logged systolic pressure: 162 mmHg
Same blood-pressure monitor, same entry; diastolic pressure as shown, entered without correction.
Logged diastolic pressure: 91 mmHg
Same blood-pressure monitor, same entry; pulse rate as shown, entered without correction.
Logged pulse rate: 76 bpm
